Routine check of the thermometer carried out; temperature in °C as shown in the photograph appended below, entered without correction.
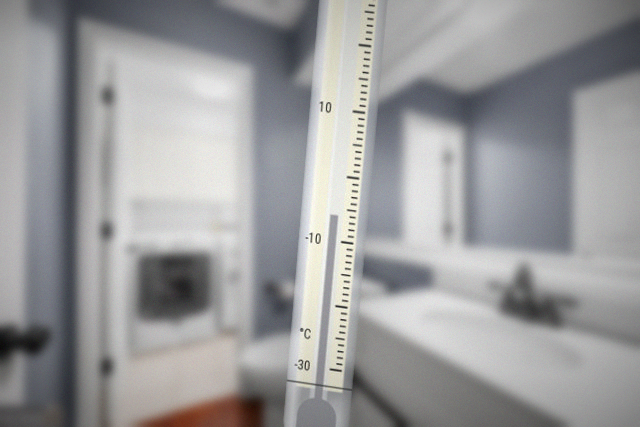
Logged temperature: -6 °C
